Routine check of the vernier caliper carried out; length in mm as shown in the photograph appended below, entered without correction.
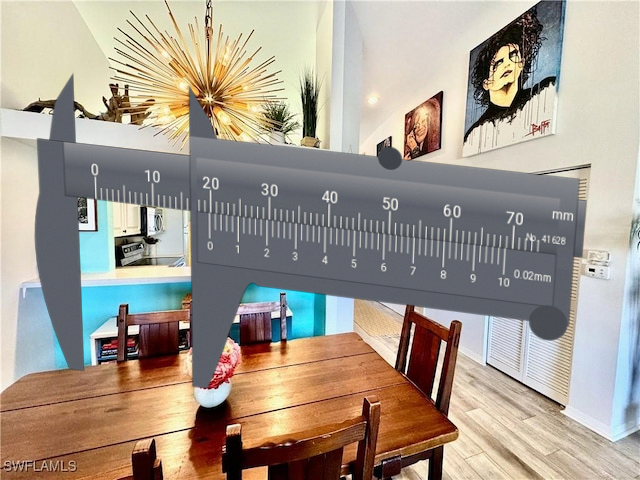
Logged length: 19.8 mm
